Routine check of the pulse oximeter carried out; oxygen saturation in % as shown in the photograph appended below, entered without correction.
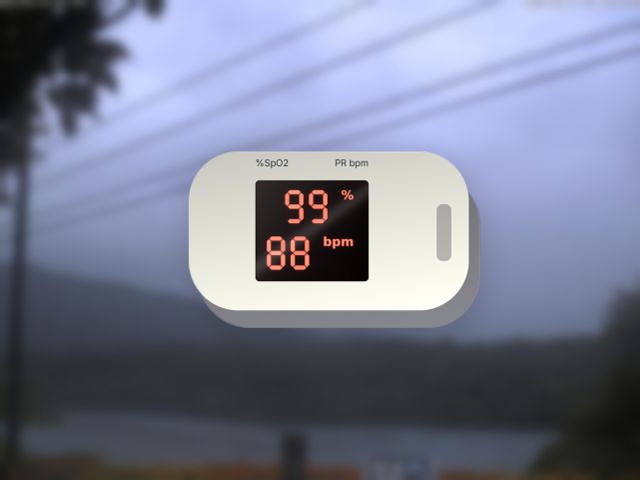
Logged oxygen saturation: 99 %
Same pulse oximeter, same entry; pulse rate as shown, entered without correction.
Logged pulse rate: 88 bpm
